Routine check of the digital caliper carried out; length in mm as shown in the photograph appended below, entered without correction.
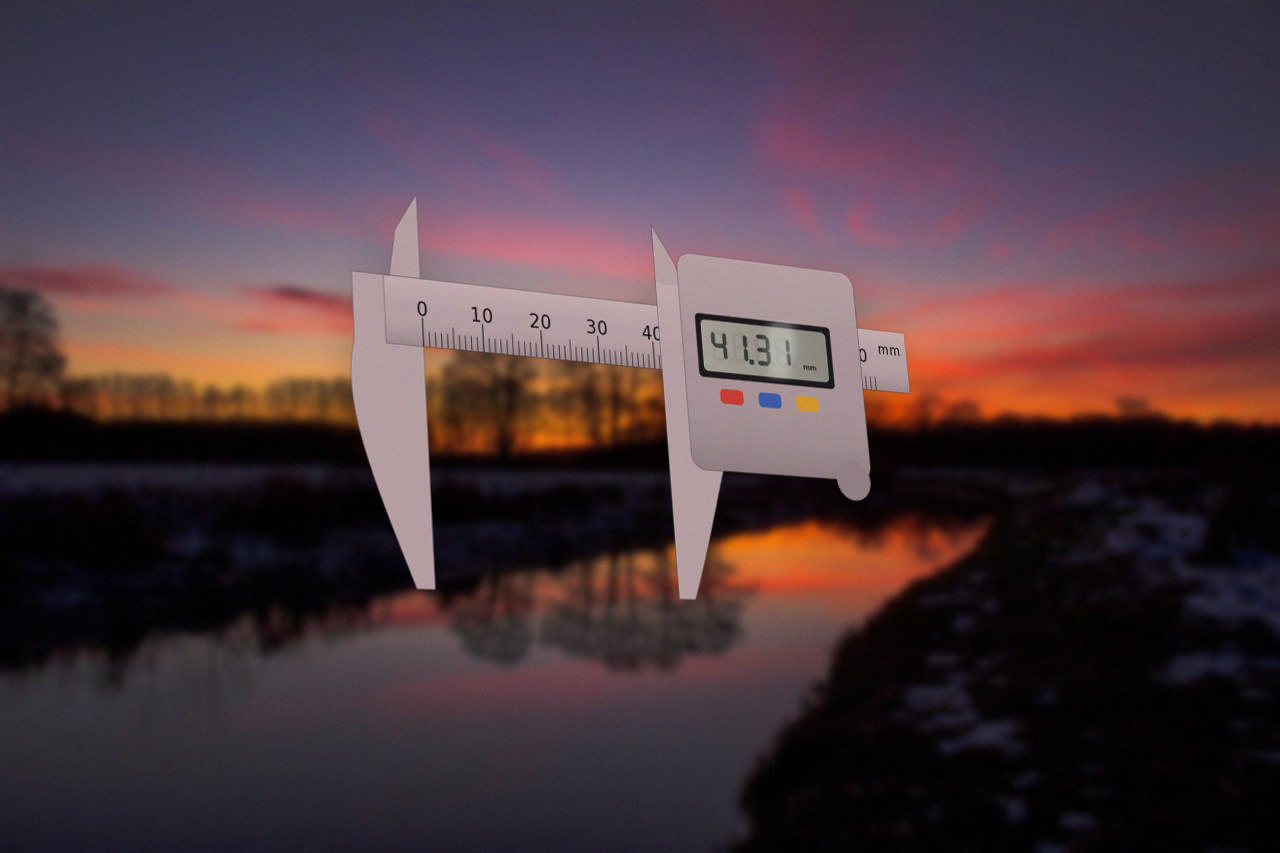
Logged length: 41.31 mm
